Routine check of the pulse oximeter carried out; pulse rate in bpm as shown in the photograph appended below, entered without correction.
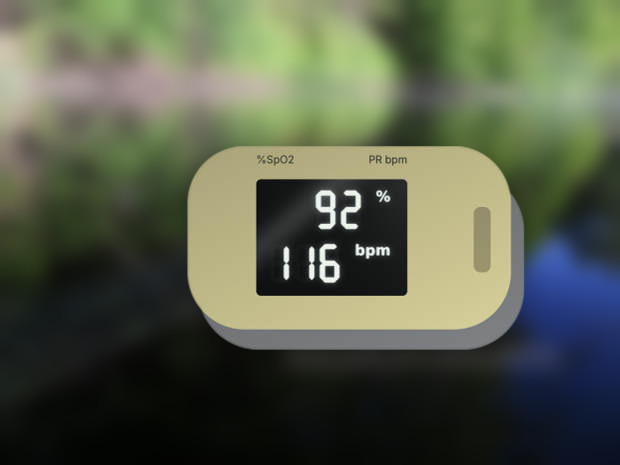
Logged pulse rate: 116 bpm
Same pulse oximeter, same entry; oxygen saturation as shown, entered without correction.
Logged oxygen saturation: 92 %
